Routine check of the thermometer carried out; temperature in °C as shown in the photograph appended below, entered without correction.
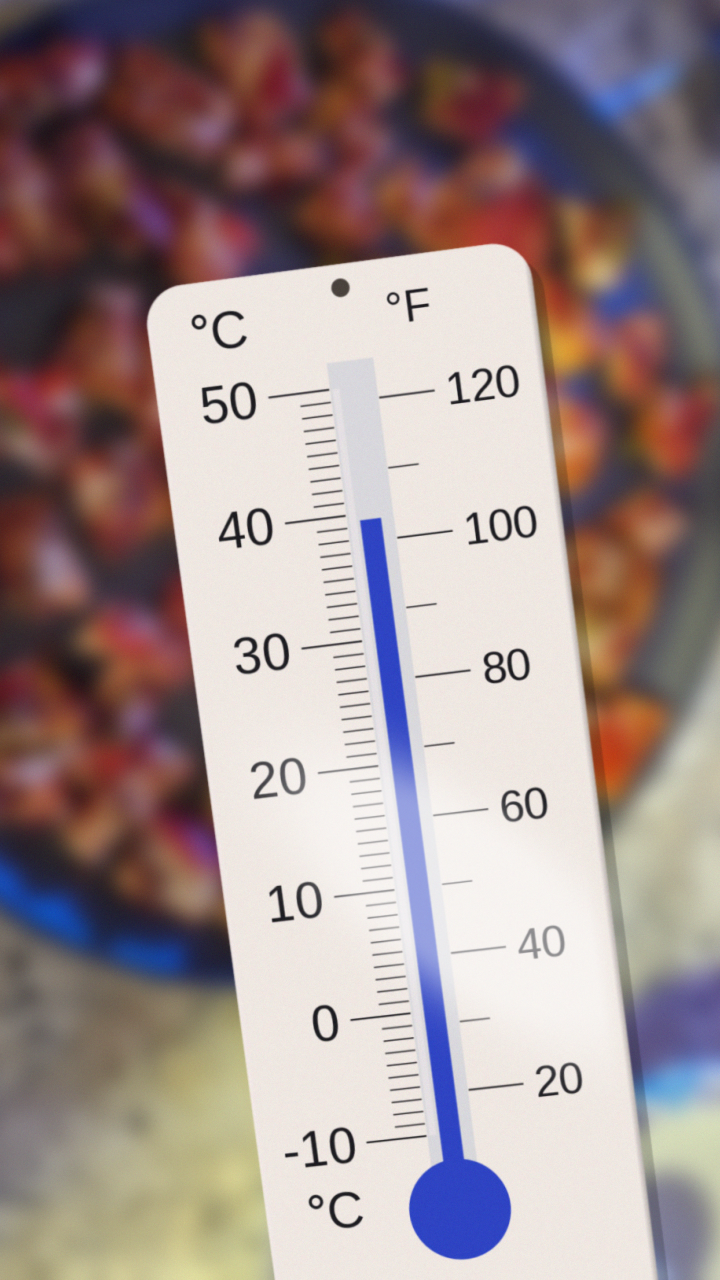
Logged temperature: 39.5 °C
